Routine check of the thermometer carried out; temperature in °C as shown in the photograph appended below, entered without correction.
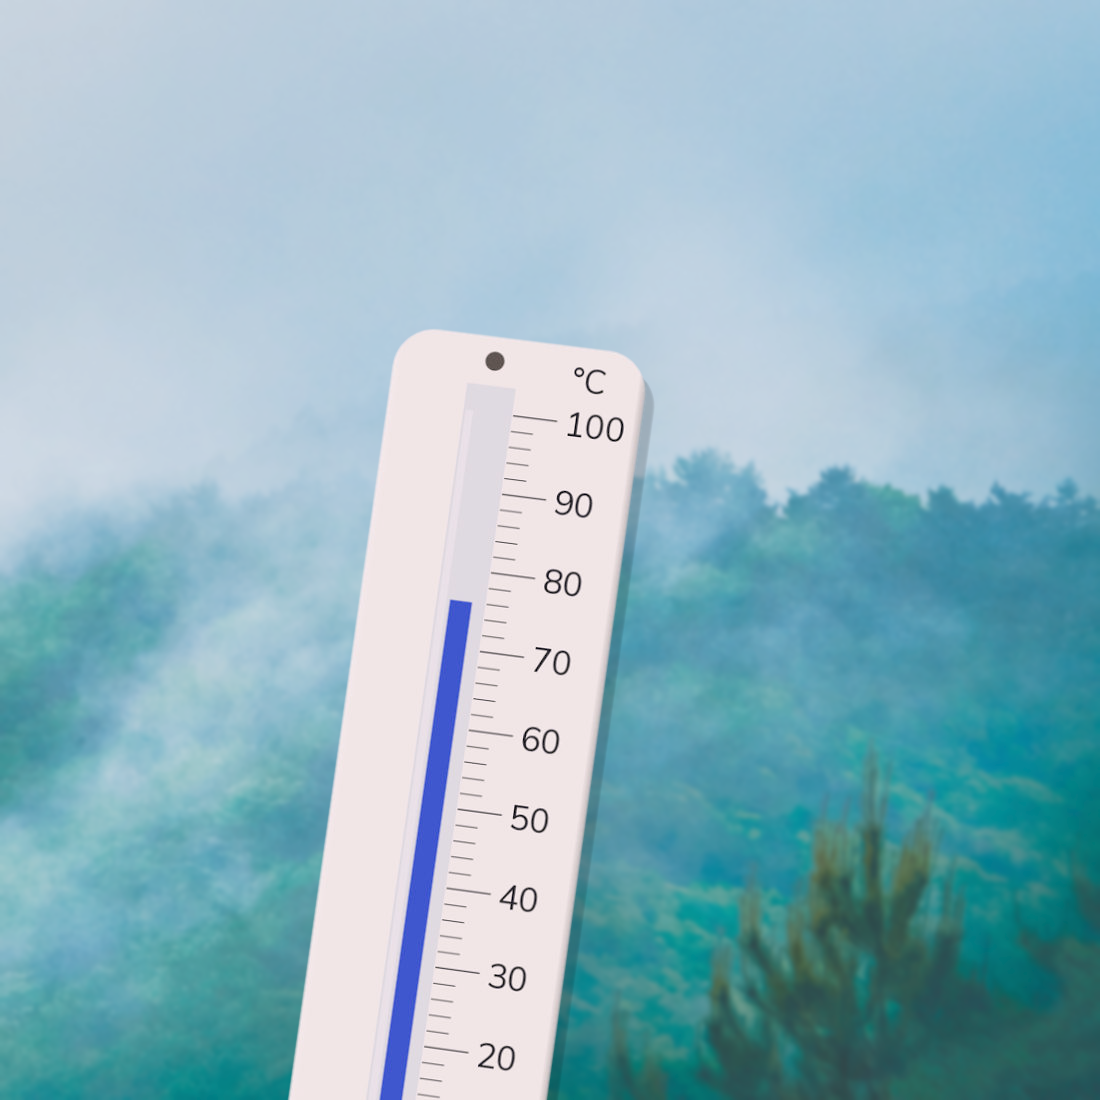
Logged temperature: 76 °C
